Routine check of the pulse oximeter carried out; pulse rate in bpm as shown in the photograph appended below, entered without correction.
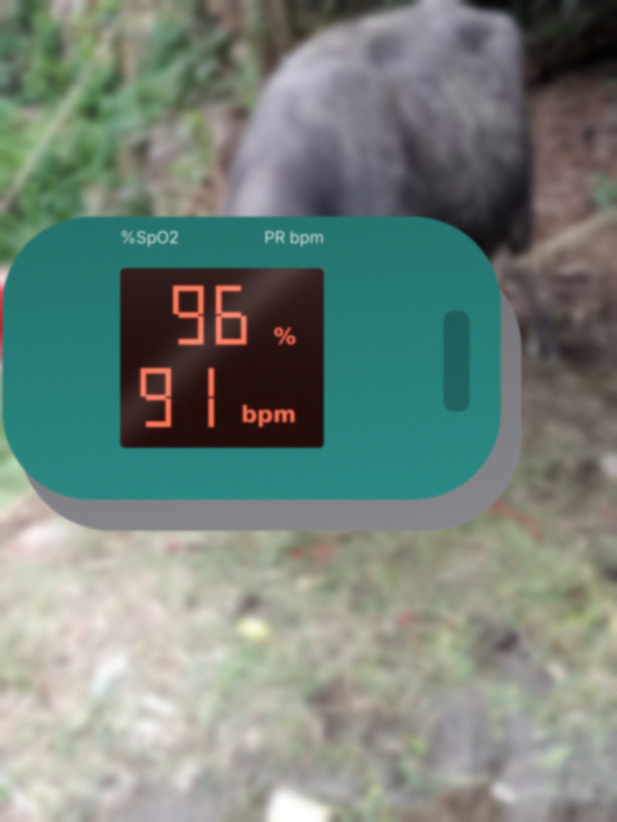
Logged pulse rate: 91 bpm
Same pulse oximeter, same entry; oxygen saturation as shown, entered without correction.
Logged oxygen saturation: 96 %
